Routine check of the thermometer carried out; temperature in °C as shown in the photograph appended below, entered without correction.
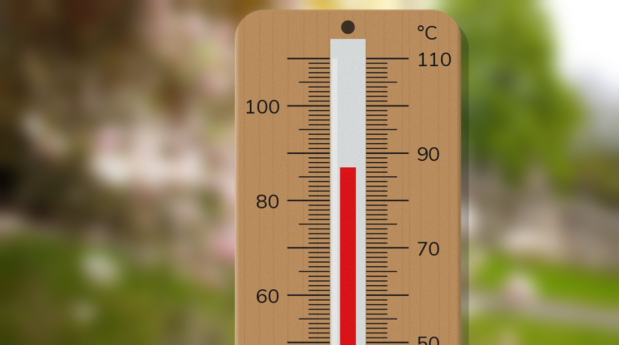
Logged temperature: 87 °C
